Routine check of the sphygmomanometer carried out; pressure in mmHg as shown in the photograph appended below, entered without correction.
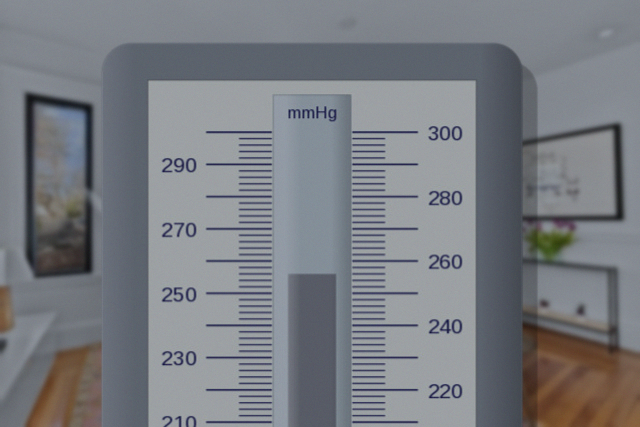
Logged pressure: 256 mmHg
